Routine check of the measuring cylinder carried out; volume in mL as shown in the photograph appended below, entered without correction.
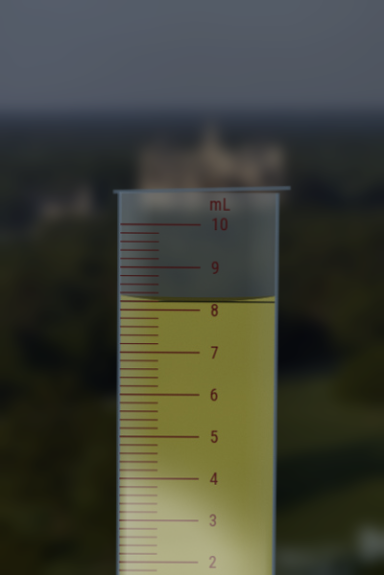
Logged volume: 8.2 mL
